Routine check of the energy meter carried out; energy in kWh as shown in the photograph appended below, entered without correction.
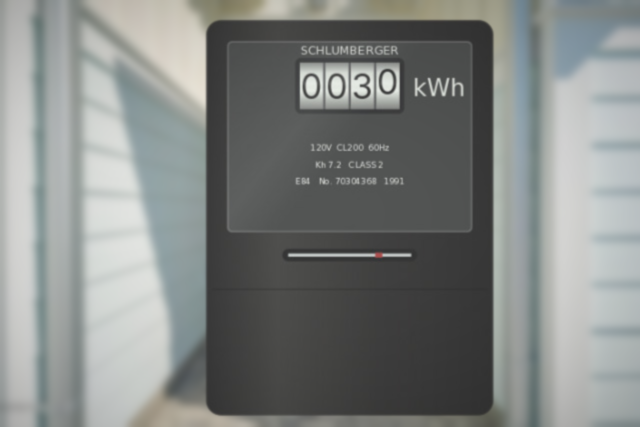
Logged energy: 30 kWh
